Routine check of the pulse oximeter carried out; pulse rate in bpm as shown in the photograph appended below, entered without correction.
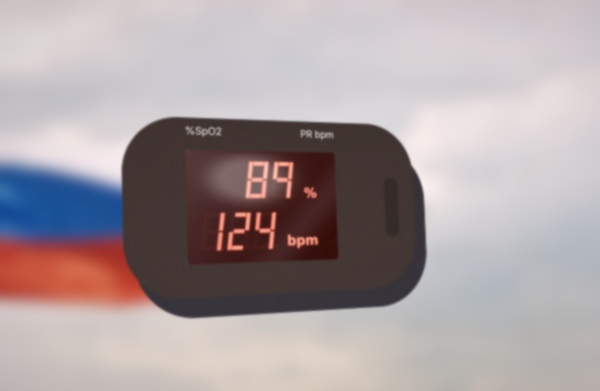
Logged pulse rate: 124 bpm
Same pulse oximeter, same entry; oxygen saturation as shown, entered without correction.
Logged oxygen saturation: 89 %
